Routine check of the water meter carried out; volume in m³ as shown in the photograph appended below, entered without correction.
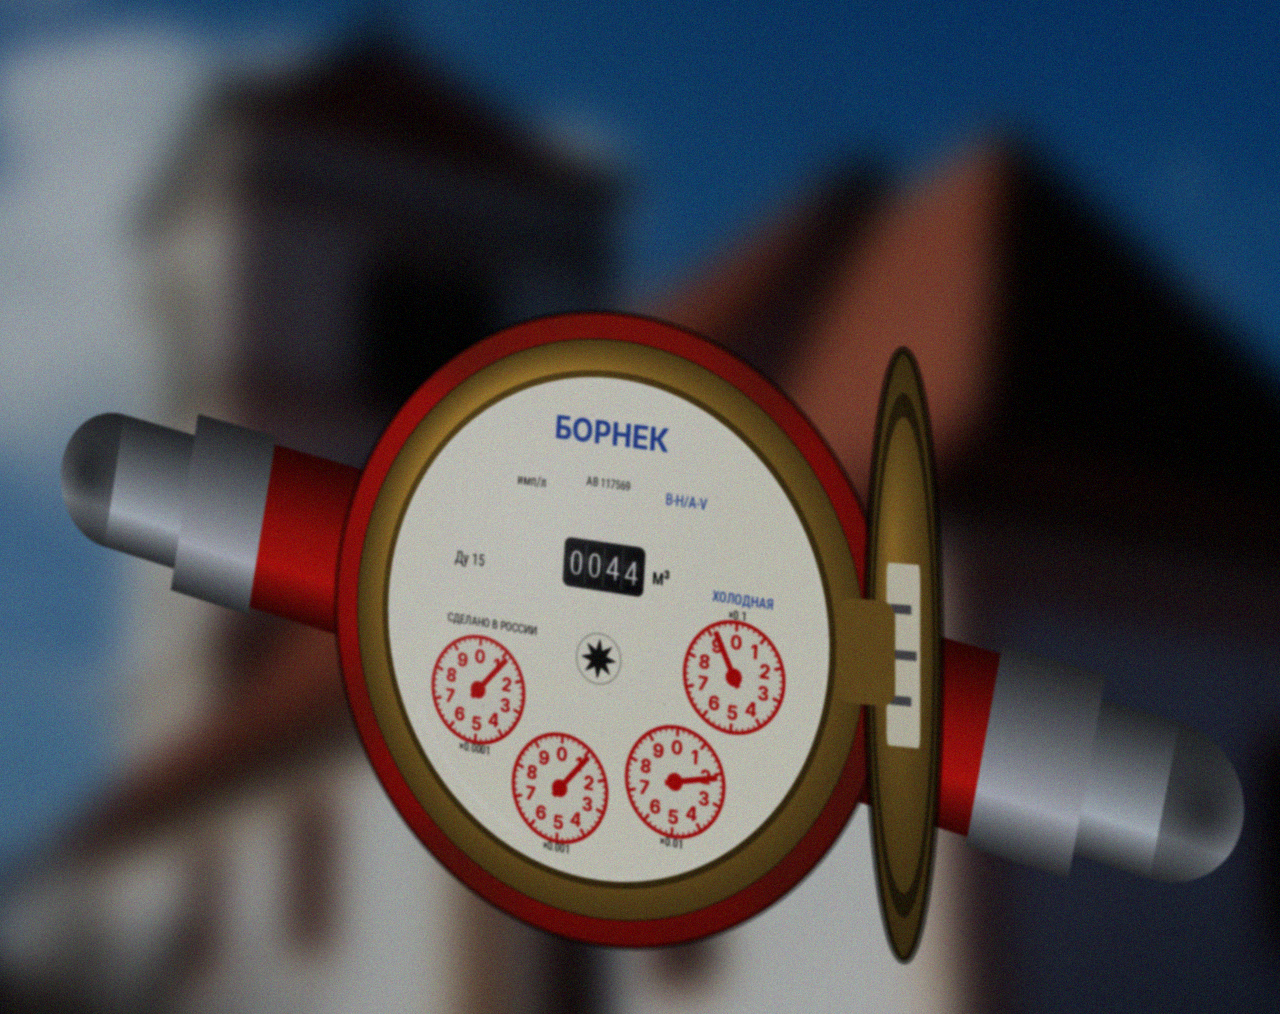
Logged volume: 43.9211 m³
